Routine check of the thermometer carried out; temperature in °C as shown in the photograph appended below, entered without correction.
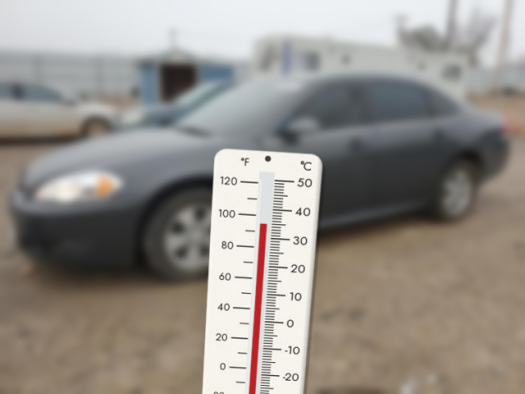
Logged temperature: 35 °C
